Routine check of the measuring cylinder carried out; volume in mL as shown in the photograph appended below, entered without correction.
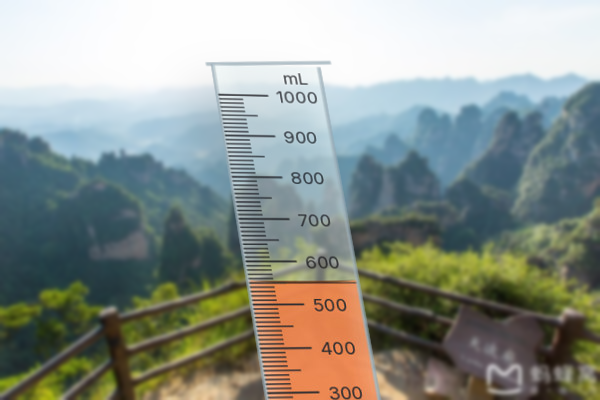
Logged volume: 550 mL
